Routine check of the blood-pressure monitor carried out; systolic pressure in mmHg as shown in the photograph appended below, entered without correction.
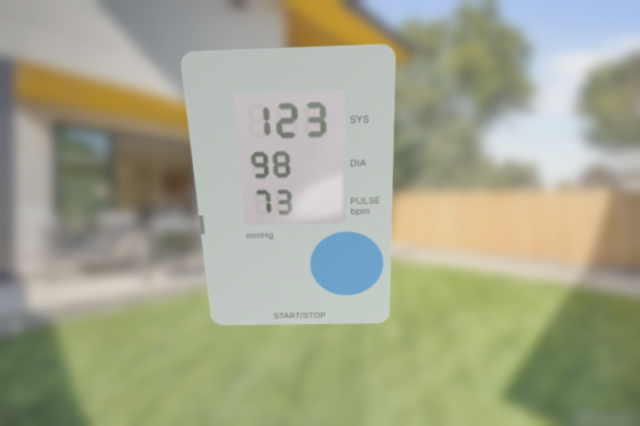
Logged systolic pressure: 123 mmHg
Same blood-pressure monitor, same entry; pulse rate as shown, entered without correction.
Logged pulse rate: 73 bpm
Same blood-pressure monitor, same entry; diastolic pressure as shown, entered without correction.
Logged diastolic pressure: 98 mmHg
